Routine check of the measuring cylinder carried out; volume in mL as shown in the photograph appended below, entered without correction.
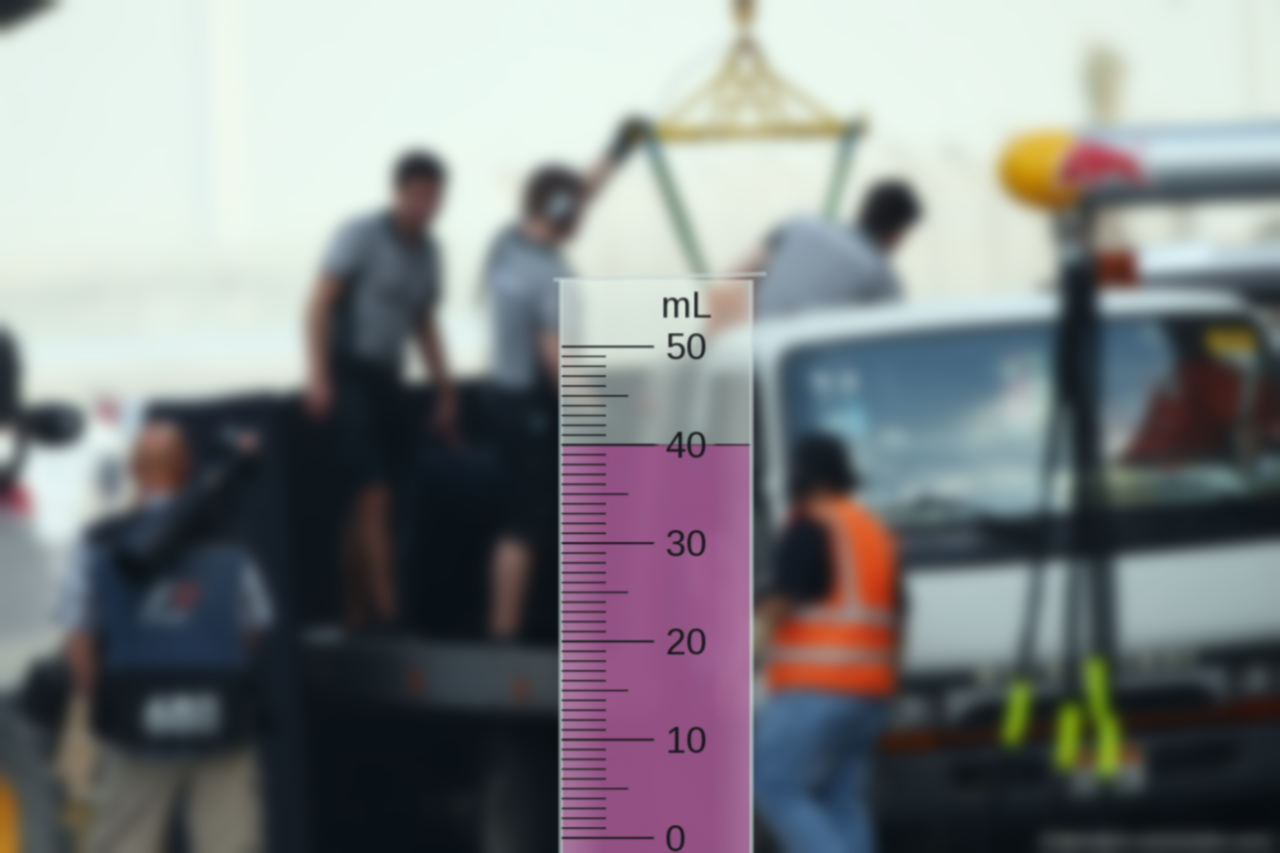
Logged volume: 40 mL
